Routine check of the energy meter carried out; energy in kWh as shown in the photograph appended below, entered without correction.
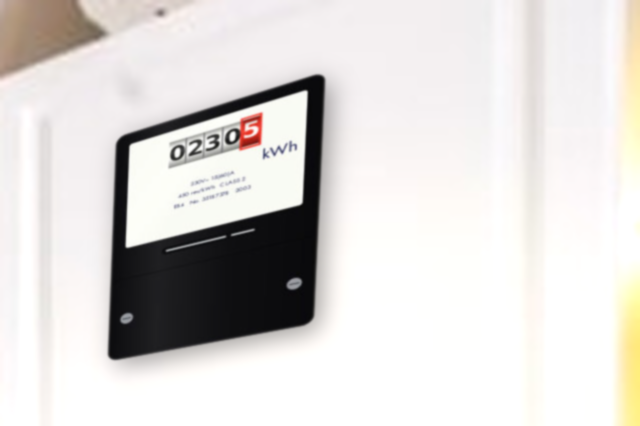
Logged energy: 230.5 kWh
